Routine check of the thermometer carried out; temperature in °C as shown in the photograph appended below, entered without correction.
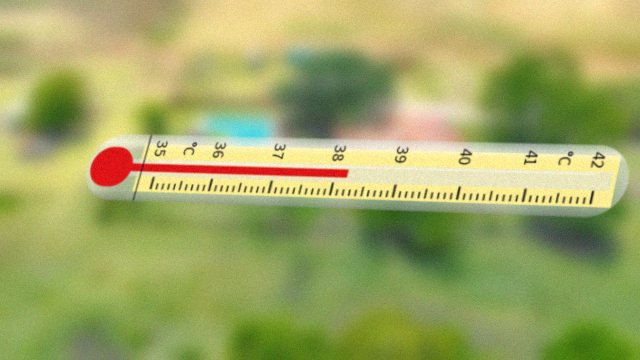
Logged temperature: 38.2 °C
